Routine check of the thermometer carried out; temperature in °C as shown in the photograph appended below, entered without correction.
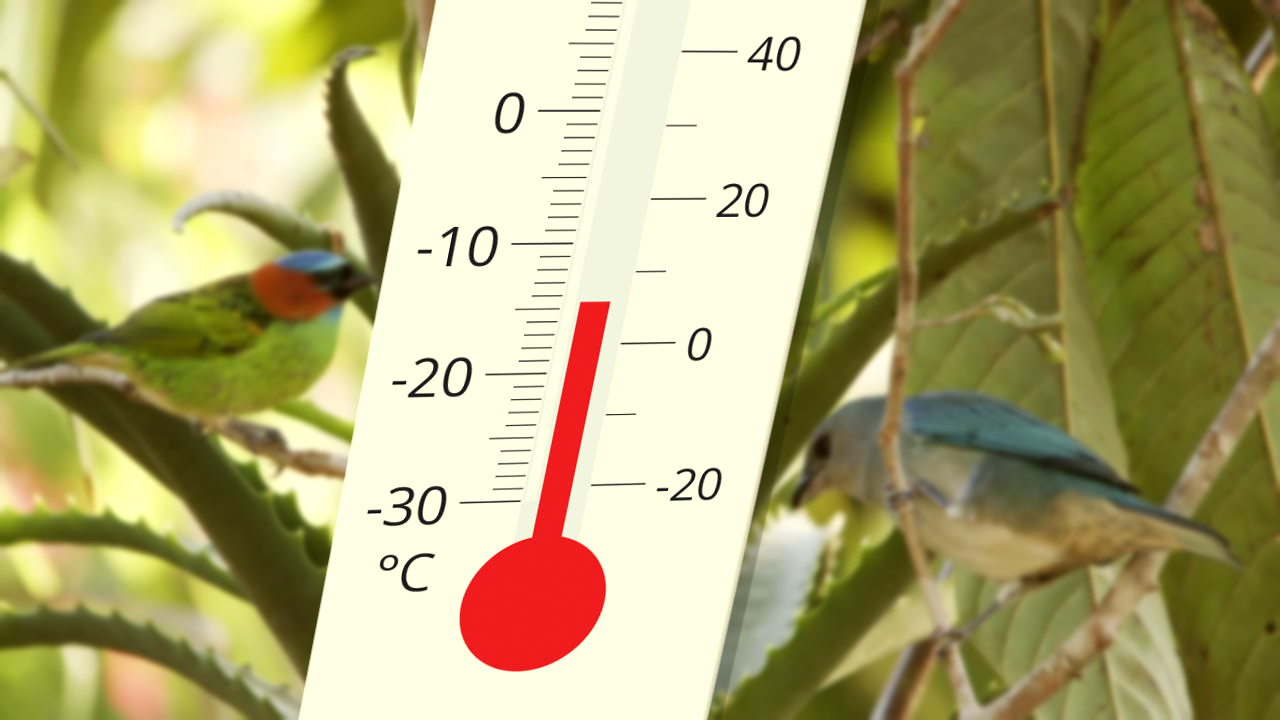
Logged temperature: -14.5 °C
